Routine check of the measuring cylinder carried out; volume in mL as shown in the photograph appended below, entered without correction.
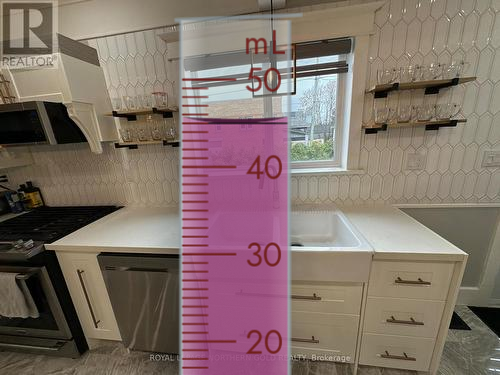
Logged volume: 45 mL
